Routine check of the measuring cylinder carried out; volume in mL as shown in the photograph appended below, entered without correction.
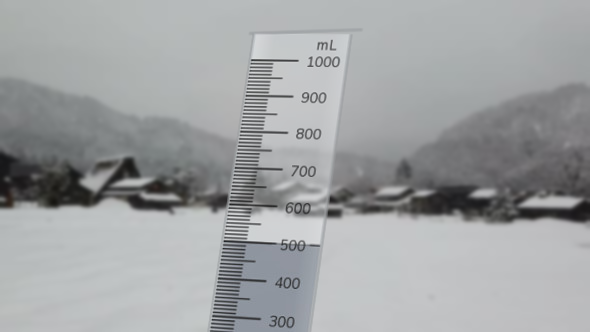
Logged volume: 500 mL
